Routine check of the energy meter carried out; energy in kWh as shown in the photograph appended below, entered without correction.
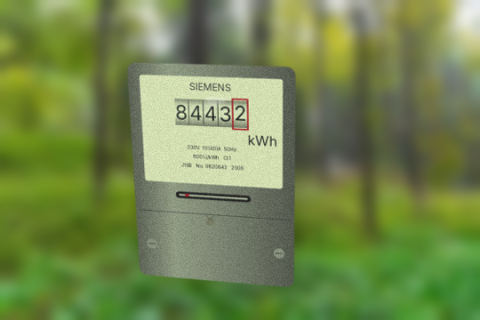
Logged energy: 8443.2 kWh
